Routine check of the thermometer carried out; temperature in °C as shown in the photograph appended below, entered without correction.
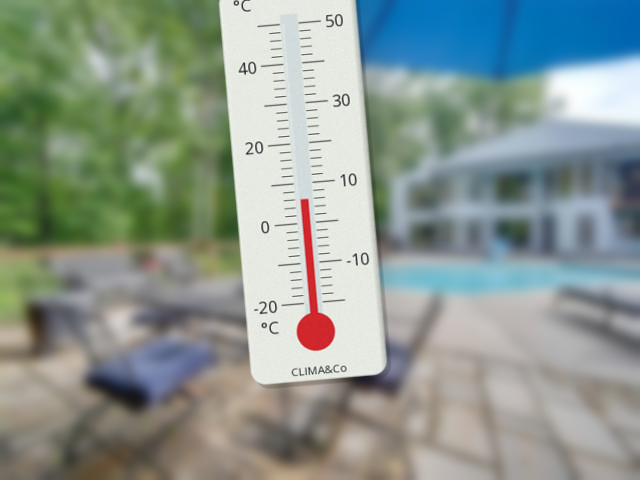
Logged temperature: 6 °C
